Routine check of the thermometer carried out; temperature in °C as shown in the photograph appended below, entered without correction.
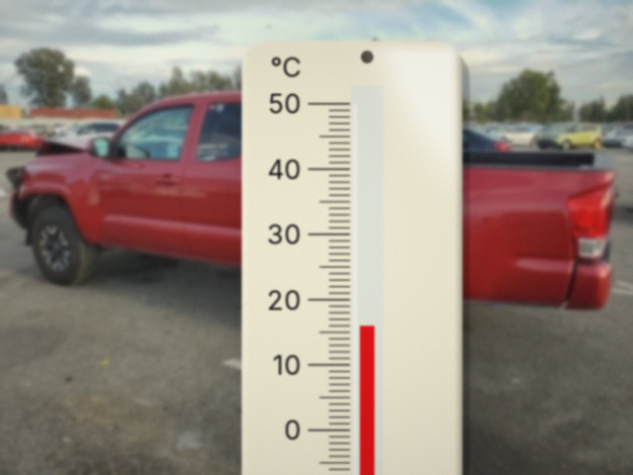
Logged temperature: 16 °C
